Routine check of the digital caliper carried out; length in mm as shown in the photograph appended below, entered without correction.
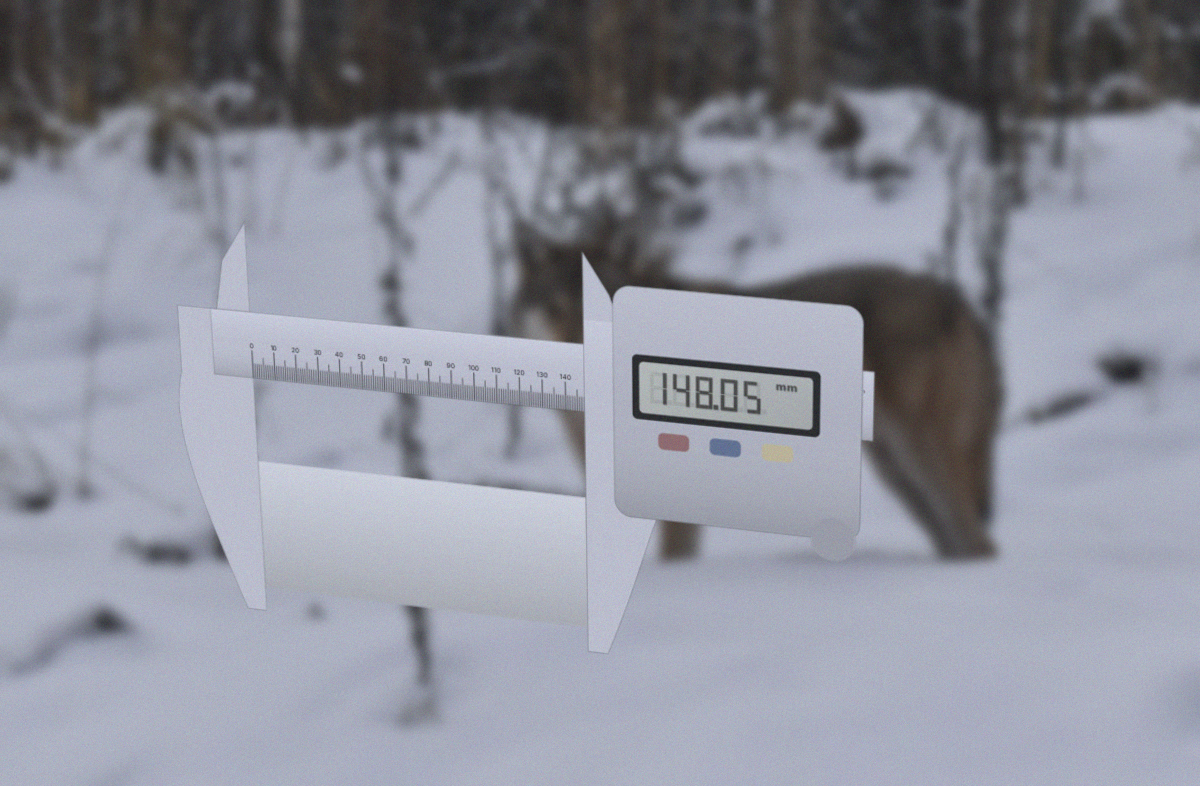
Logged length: 148.05 mm
